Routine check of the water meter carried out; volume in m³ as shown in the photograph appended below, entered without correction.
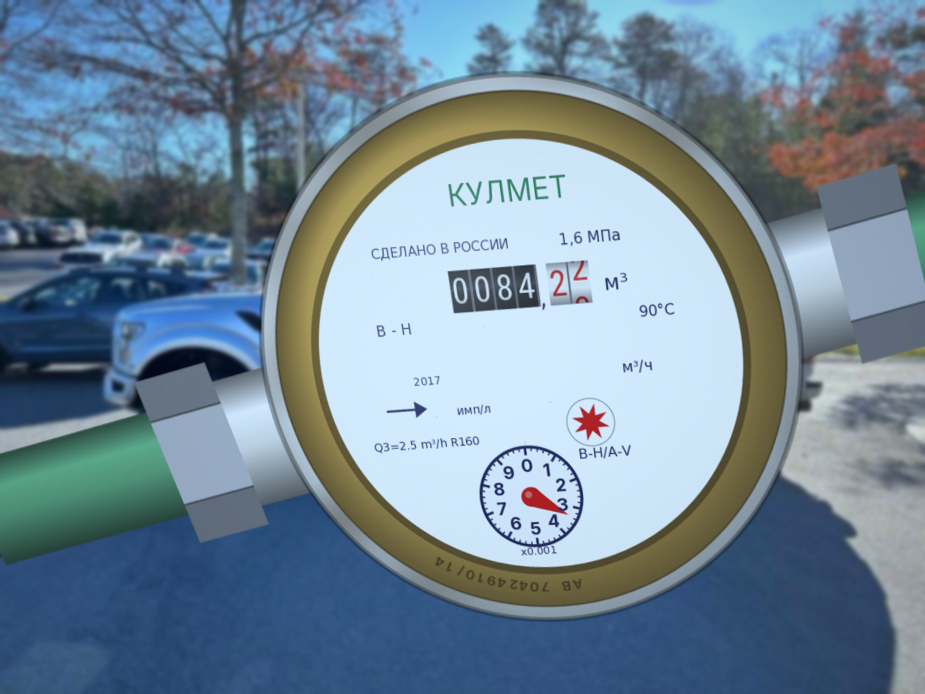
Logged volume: 84.223 m³
